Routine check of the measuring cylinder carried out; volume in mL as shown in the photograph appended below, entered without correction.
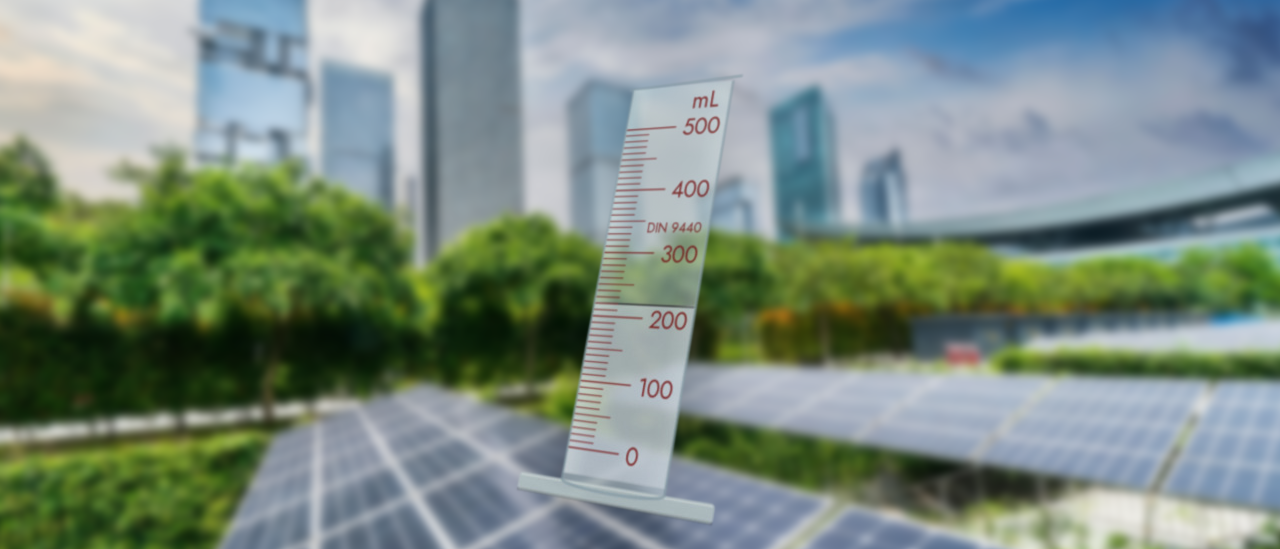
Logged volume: 220 mL
